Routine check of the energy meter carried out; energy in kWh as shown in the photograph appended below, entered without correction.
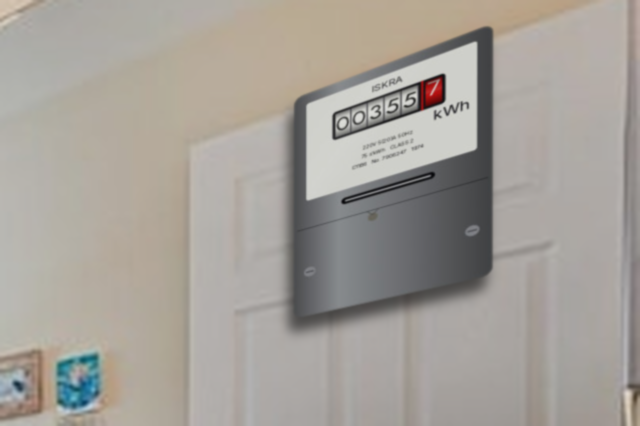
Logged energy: 355.7 kWh
